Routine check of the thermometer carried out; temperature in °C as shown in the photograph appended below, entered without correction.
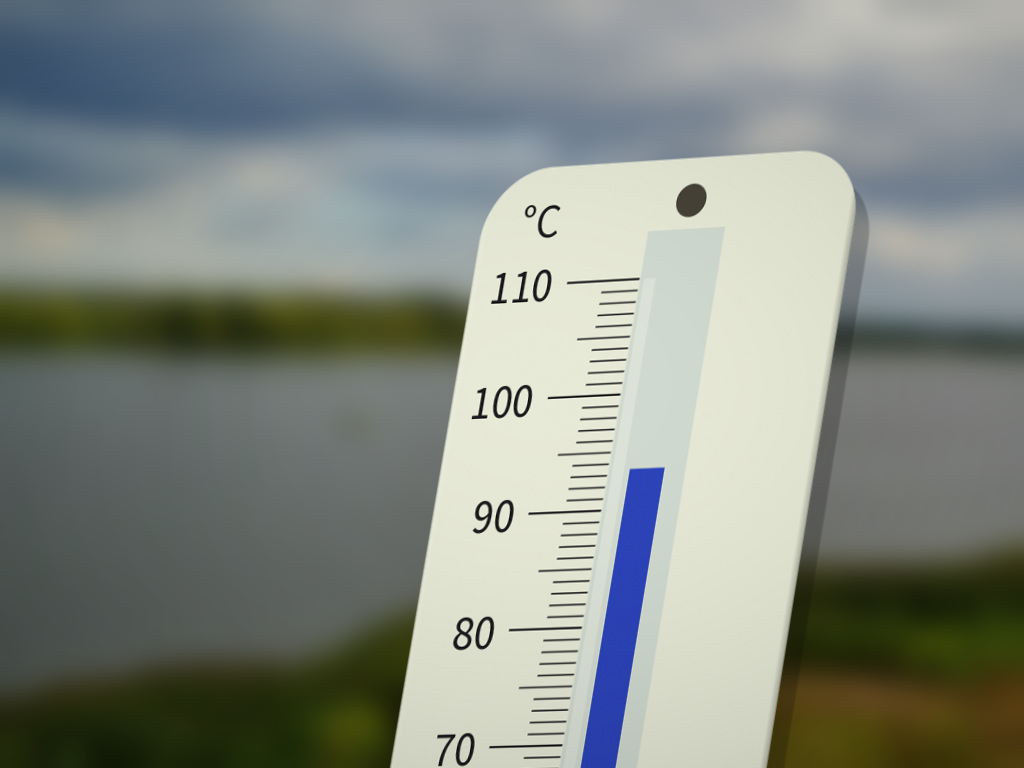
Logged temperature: 93.5 °C
